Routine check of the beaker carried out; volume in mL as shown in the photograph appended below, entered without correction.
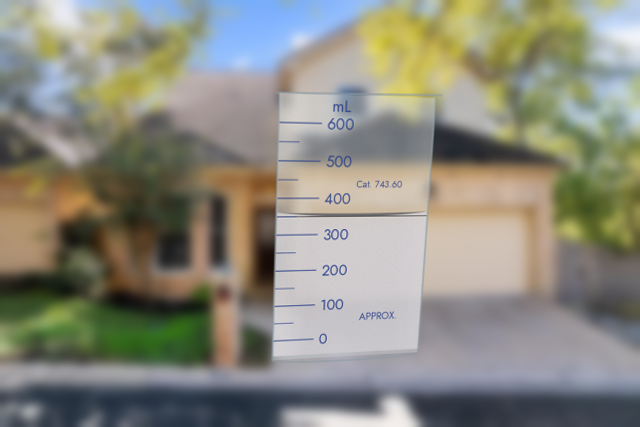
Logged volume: 350 mL
